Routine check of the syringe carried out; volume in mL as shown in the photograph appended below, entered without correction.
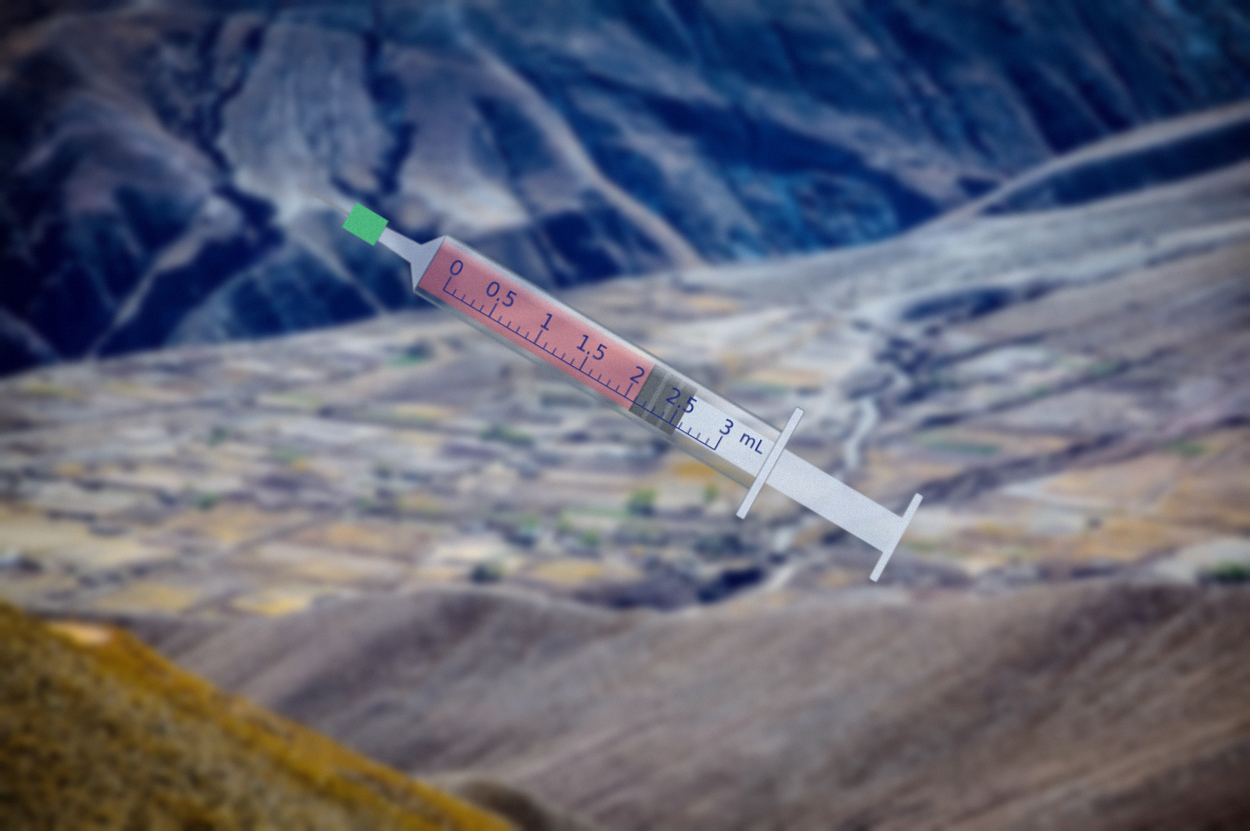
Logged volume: 2.1 mL
